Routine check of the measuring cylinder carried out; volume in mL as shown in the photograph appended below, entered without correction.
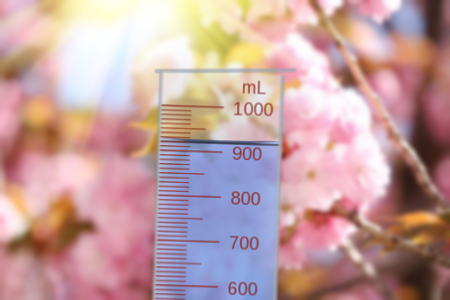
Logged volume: 920 mL
